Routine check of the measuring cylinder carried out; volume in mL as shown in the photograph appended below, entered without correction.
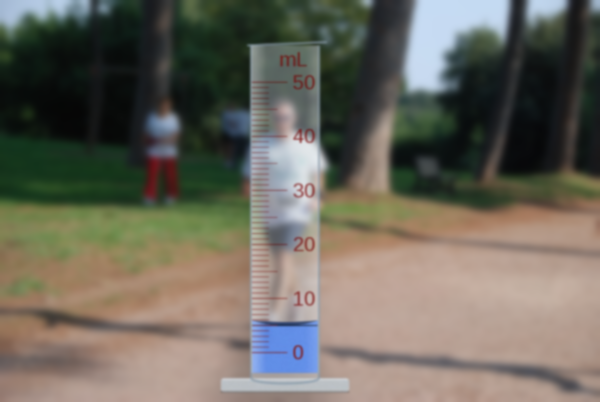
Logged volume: 5 mL
